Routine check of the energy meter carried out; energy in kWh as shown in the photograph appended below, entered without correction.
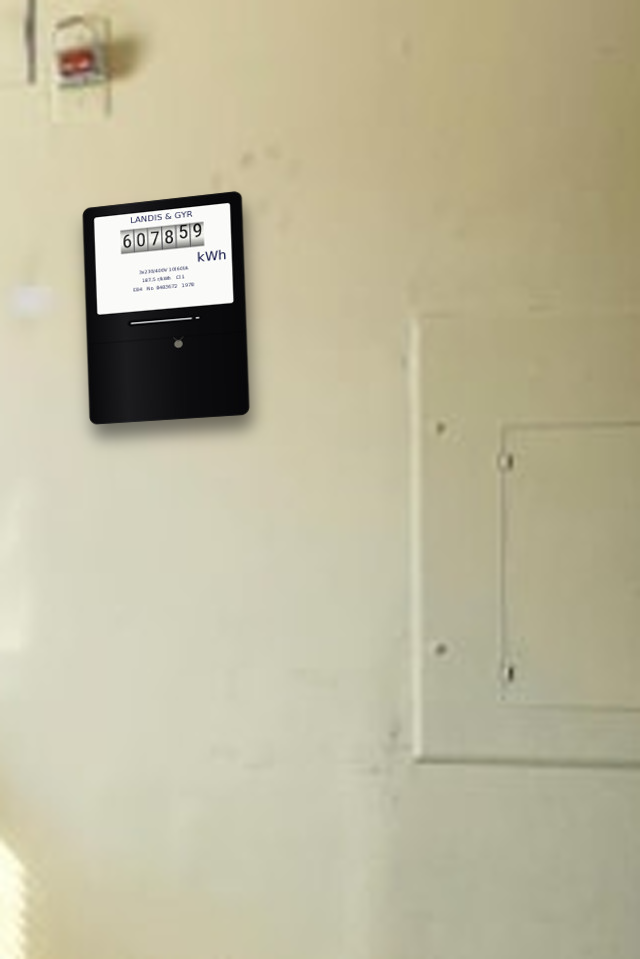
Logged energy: 607859 kWh
